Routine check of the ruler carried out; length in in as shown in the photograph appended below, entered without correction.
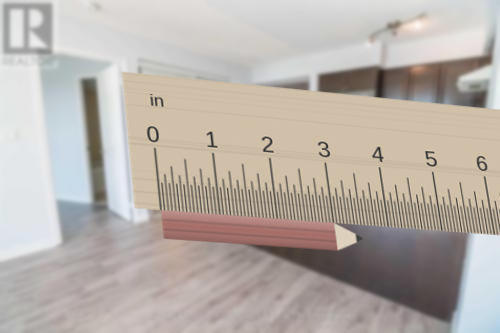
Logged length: 3.5 in
